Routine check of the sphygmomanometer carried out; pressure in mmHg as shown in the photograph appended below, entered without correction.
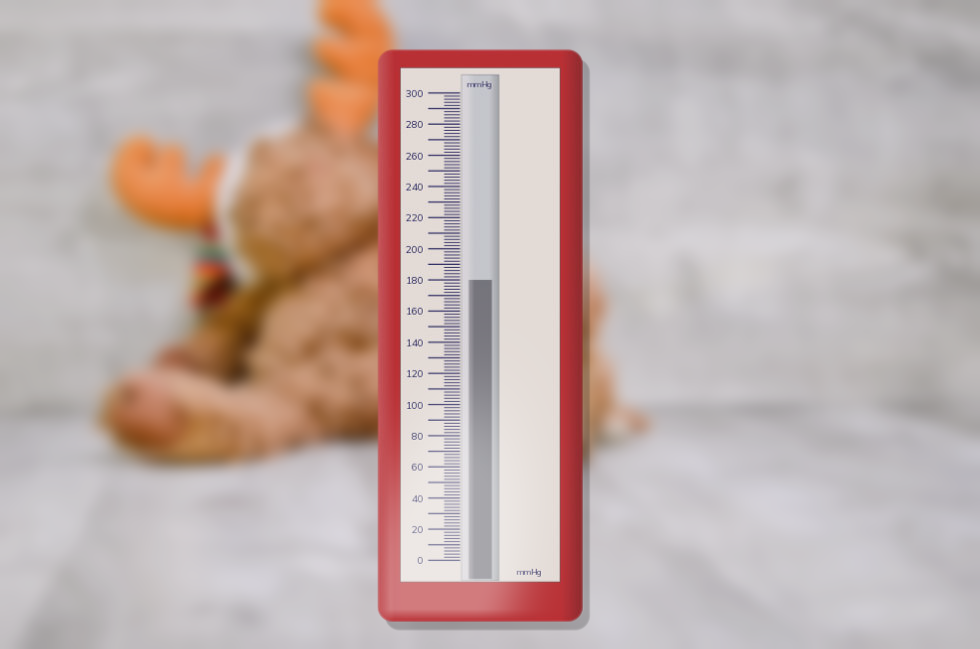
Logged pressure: 180 mmHg
